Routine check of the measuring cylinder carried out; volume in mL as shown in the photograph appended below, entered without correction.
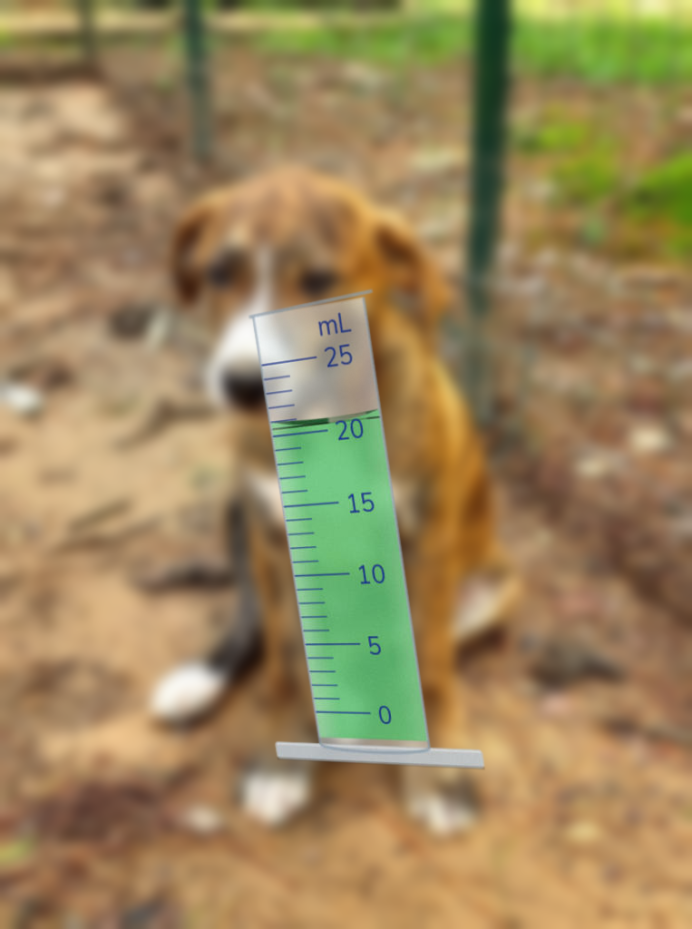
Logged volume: 20.5 mL
